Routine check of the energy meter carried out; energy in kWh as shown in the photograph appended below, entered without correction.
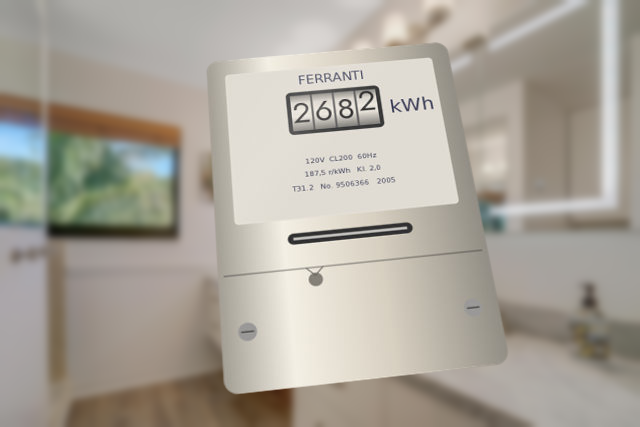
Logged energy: 2682 kWh
